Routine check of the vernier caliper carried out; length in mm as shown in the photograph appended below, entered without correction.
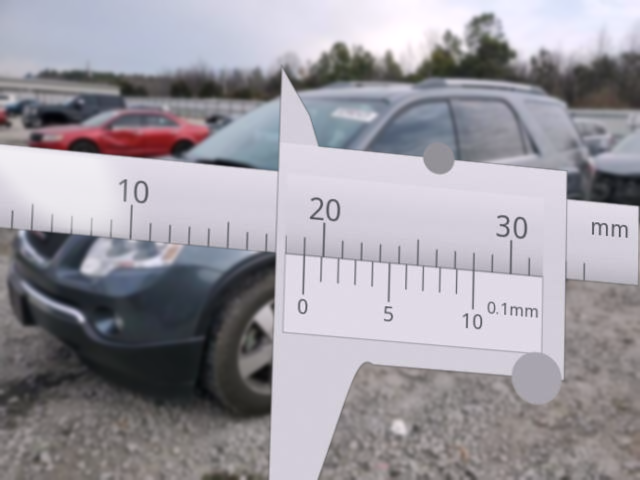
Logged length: 19.0 mm
